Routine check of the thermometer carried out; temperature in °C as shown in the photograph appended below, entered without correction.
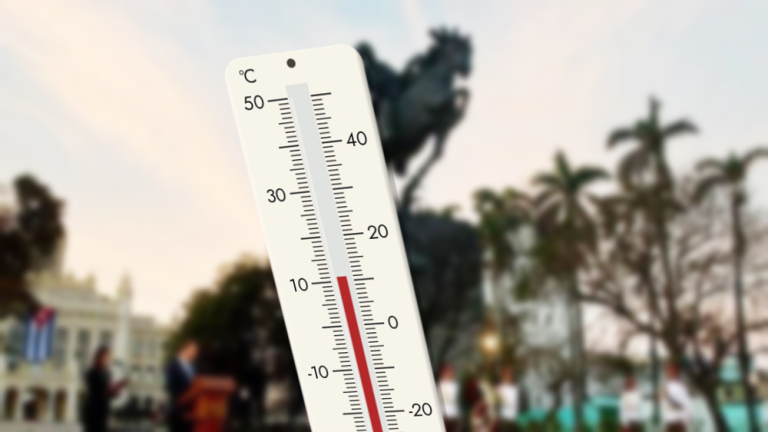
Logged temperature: 11 °C
